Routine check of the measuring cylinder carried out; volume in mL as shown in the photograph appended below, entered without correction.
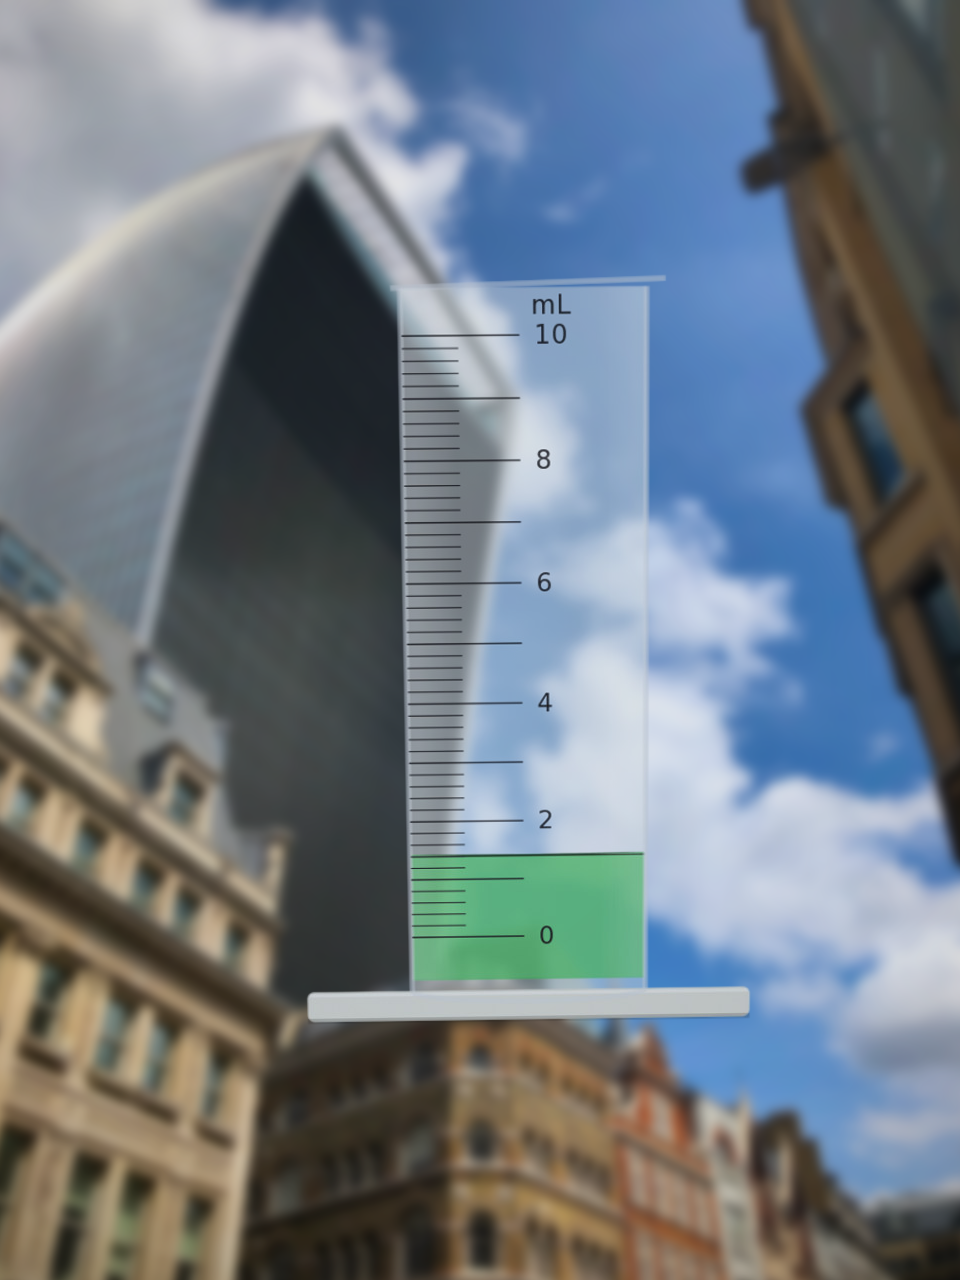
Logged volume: 1.4 mL
